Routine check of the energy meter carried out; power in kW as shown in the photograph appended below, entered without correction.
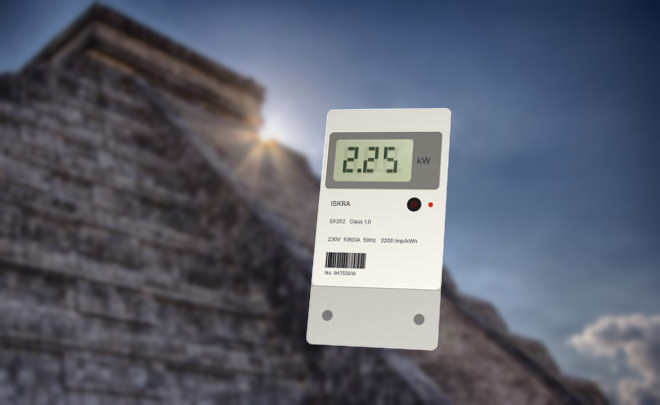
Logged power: 2.25 kW
